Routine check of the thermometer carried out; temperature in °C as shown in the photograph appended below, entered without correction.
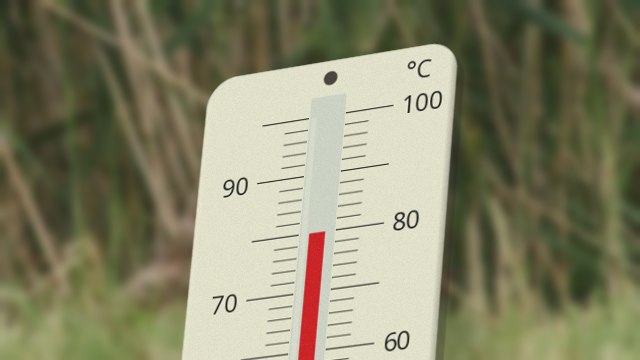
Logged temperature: 80 °C
